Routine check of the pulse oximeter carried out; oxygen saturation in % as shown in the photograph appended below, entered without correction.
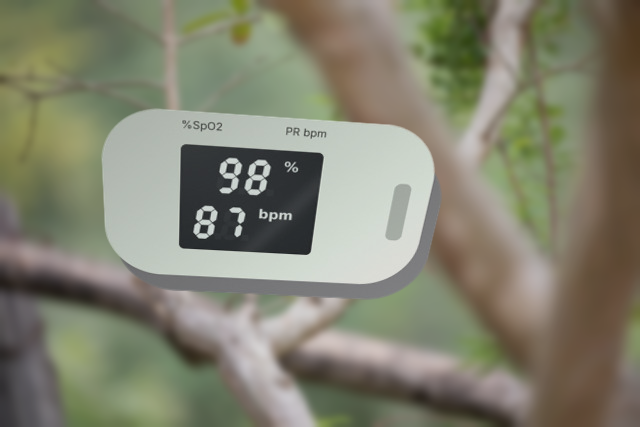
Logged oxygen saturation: 98 %
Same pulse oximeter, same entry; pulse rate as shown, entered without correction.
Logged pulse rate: 87 bpm
